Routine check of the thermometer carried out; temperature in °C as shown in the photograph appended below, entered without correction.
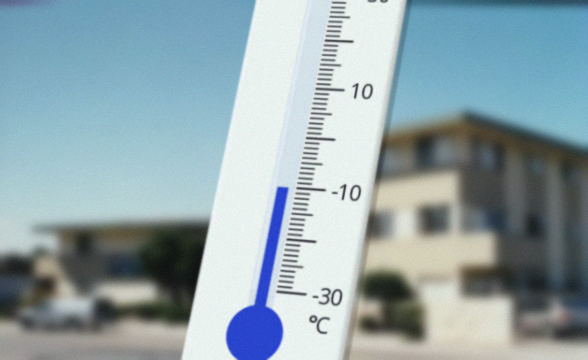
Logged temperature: -10 °C
